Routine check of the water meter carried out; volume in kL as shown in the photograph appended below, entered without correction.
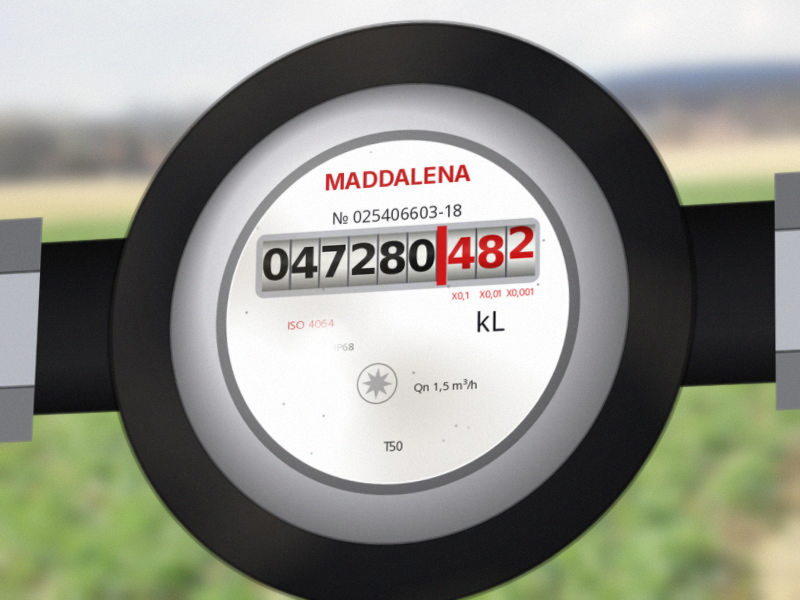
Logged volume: 47280.482 kL
